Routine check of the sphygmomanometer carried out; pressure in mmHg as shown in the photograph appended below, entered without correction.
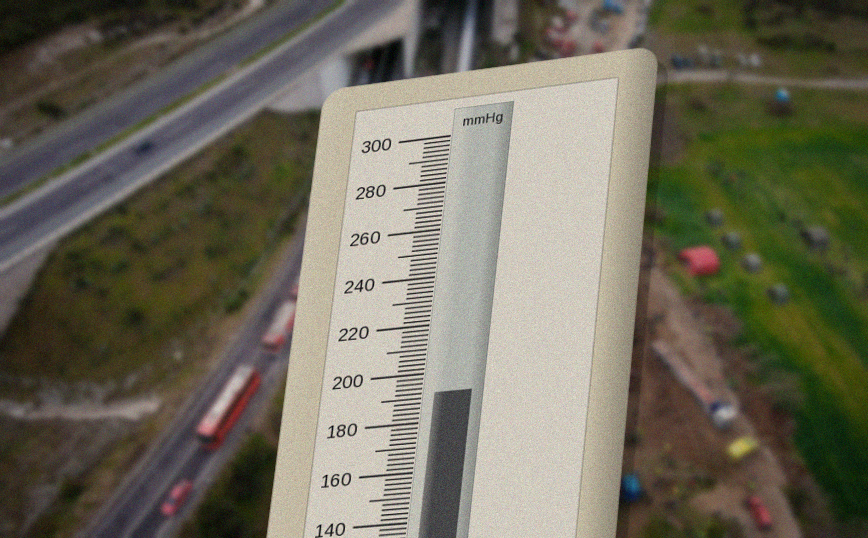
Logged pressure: 192 mmHg
